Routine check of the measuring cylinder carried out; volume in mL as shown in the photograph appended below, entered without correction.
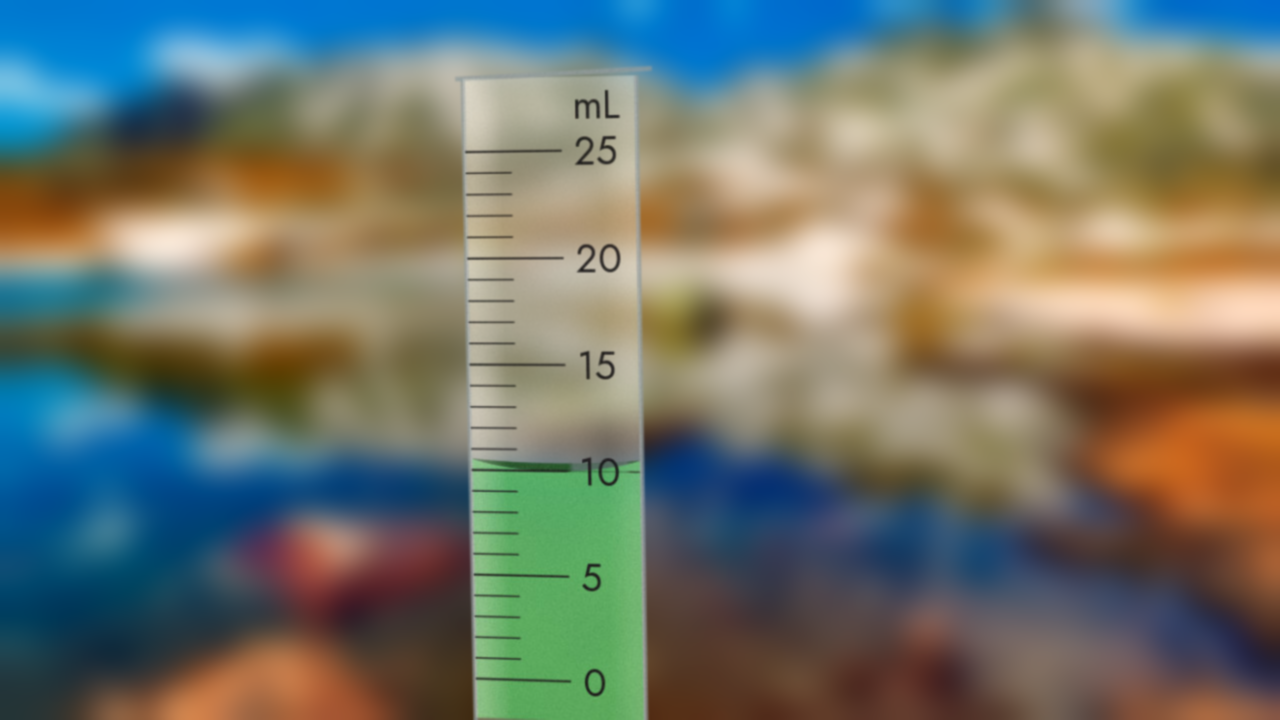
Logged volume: 10 mL
